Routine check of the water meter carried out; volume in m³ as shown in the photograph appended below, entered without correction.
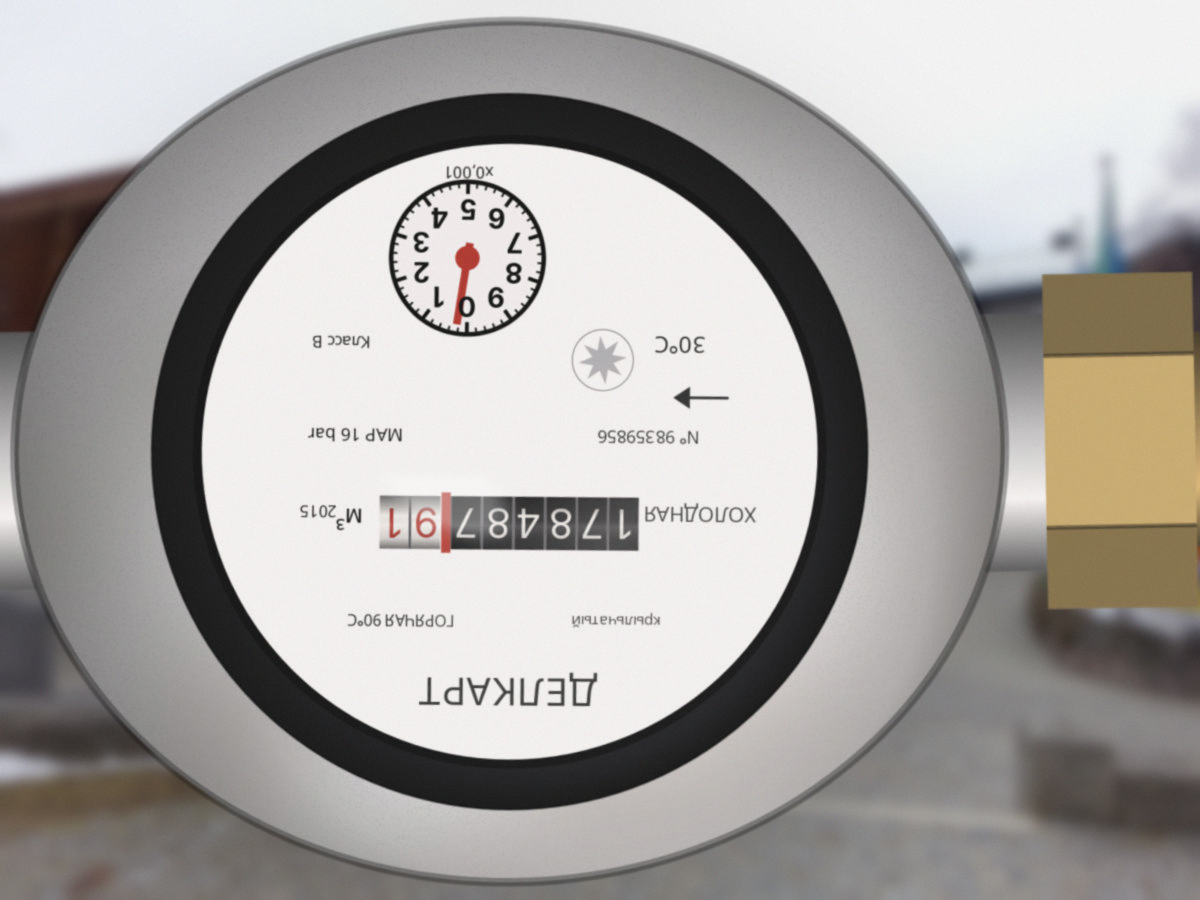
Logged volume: 178487.910 m³
